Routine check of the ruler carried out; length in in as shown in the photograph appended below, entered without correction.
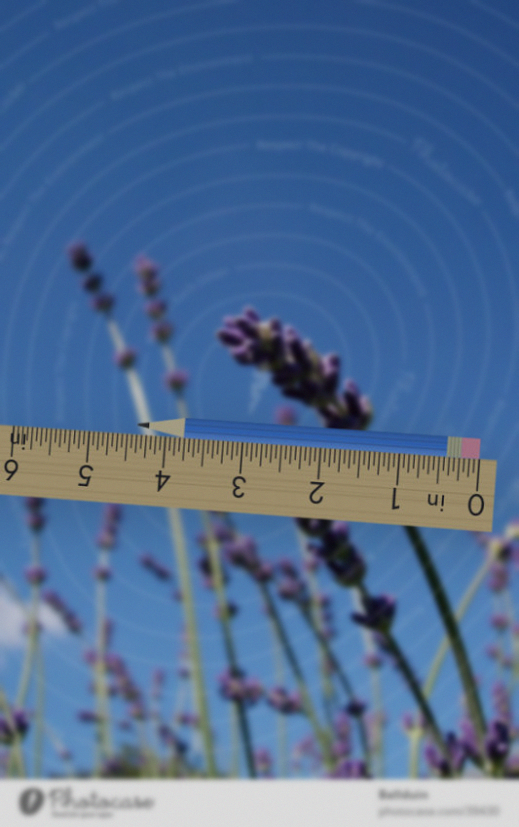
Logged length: 4.375 in
